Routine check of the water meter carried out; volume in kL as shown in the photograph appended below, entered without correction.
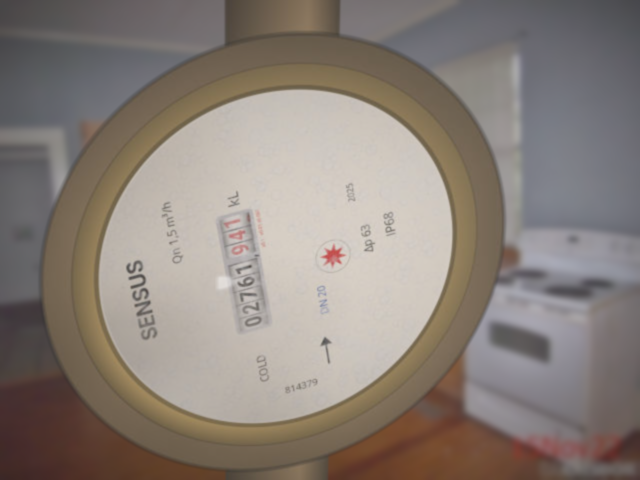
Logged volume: 2761.941 kL
